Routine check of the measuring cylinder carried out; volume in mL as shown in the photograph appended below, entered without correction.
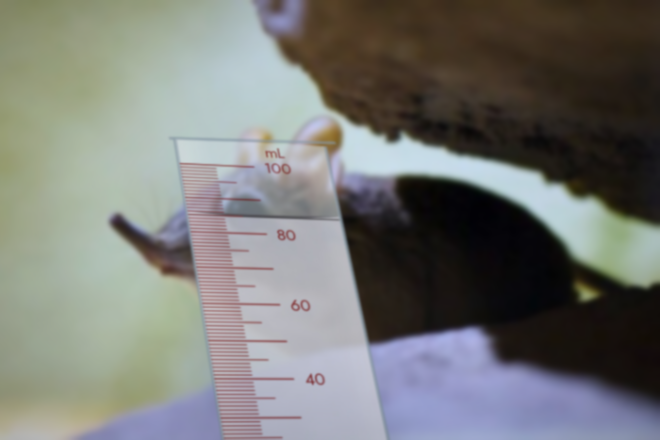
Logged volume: 85 mL
